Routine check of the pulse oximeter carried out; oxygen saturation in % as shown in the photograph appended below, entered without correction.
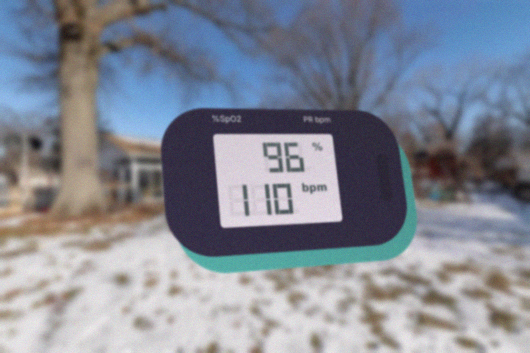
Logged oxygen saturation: 96 %
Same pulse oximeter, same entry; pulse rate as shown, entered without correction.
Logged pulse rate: 110 bpm
